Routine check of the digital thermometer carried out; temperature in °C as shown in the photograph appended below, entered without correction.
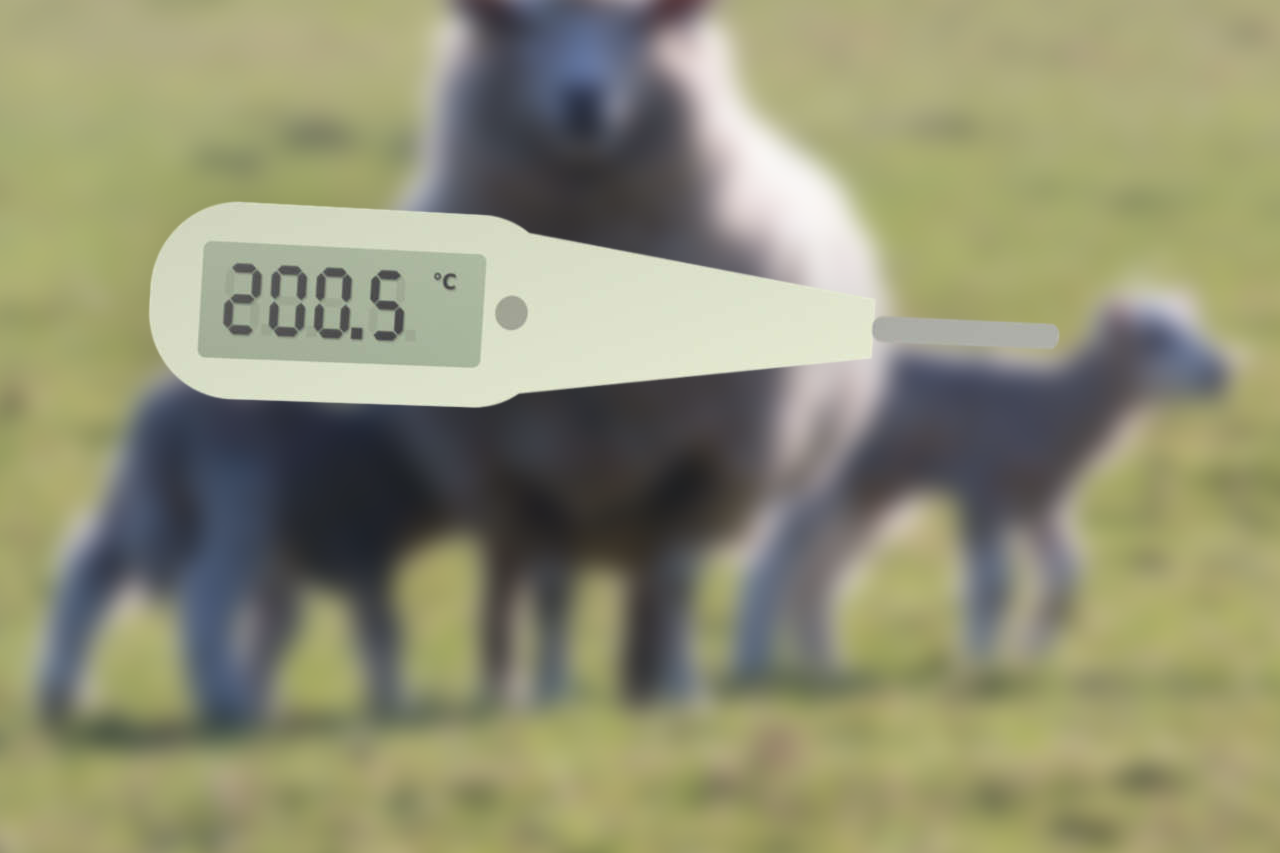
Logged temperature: 200.5 °C
